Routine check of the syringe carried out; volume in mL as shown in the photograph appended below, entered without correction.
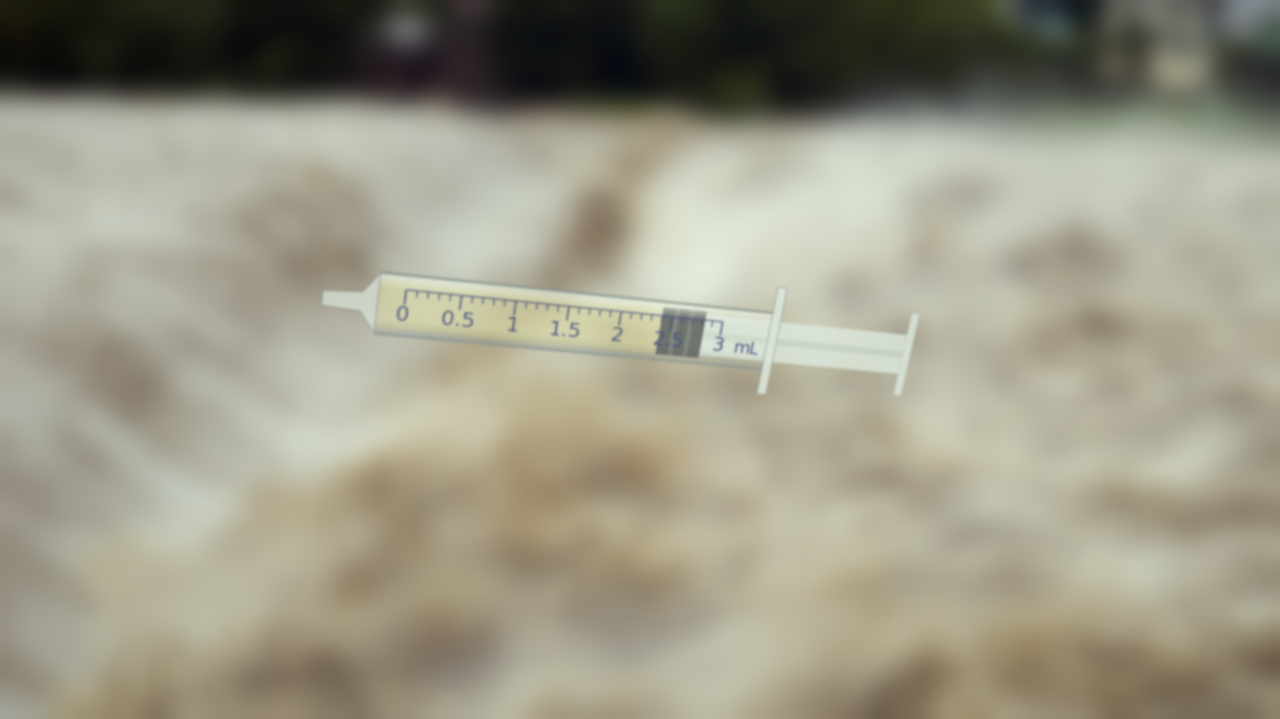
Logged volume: 2.4 mL
